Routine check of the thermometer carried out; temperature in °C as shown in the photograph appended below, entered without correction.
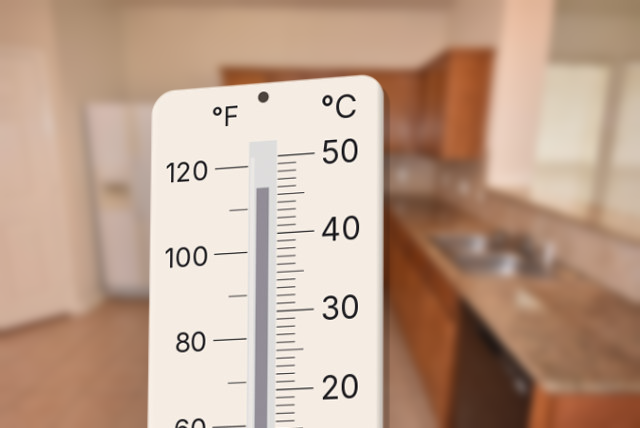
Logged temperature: 46 °C
